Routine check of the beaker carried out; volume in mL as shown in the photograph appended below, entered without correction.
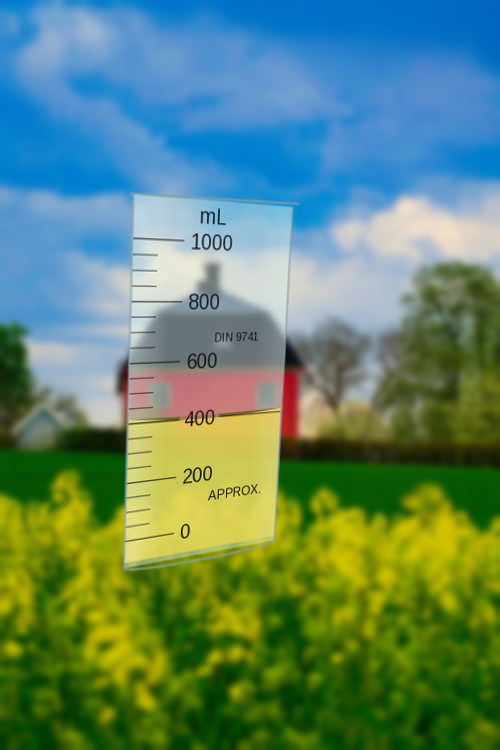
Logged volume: 400 mL
